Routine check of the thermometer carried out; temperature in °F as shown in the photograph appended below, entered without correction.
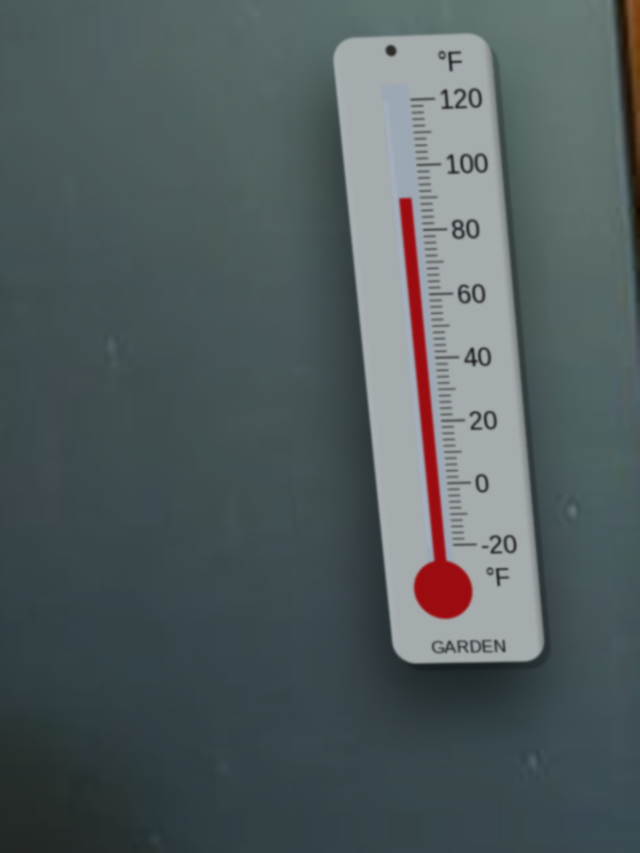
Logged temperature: 90 °F
